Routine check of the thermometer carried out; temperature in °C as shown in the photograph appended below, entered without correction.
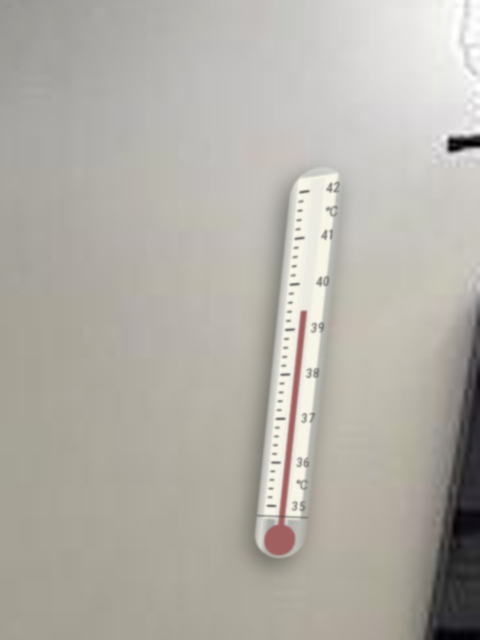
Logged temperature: 39.4 °C
